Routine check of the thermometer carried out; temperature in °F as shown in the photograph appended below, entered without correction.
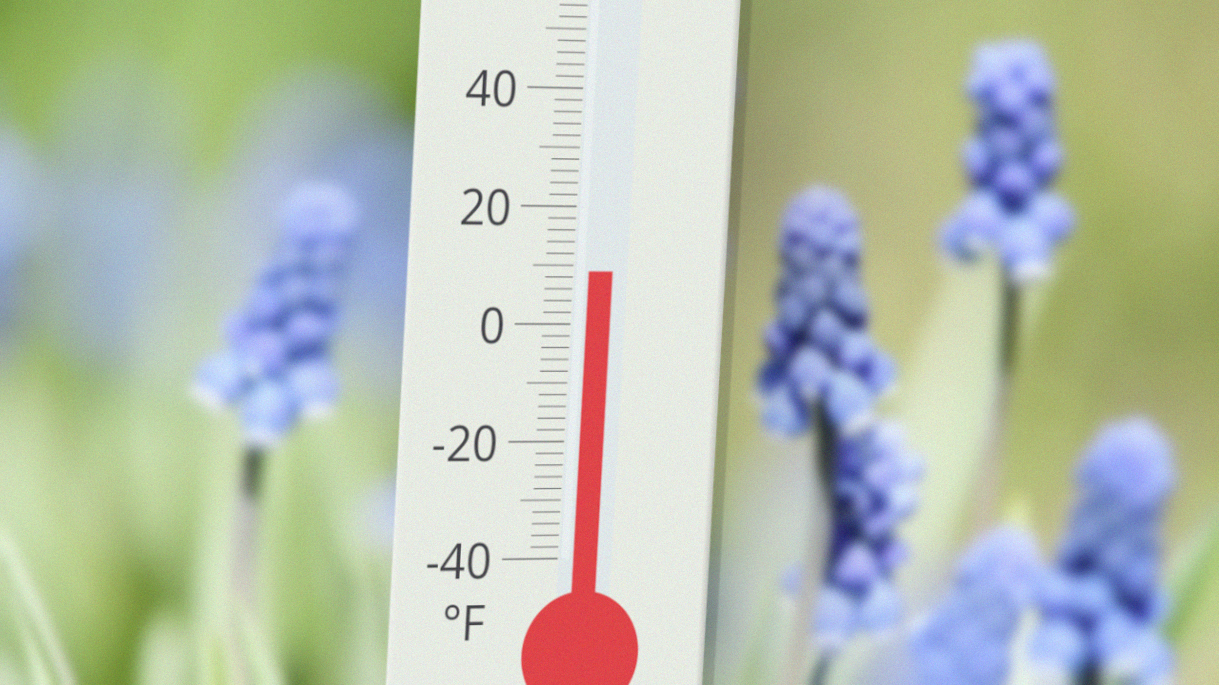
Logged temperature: 9 °F
